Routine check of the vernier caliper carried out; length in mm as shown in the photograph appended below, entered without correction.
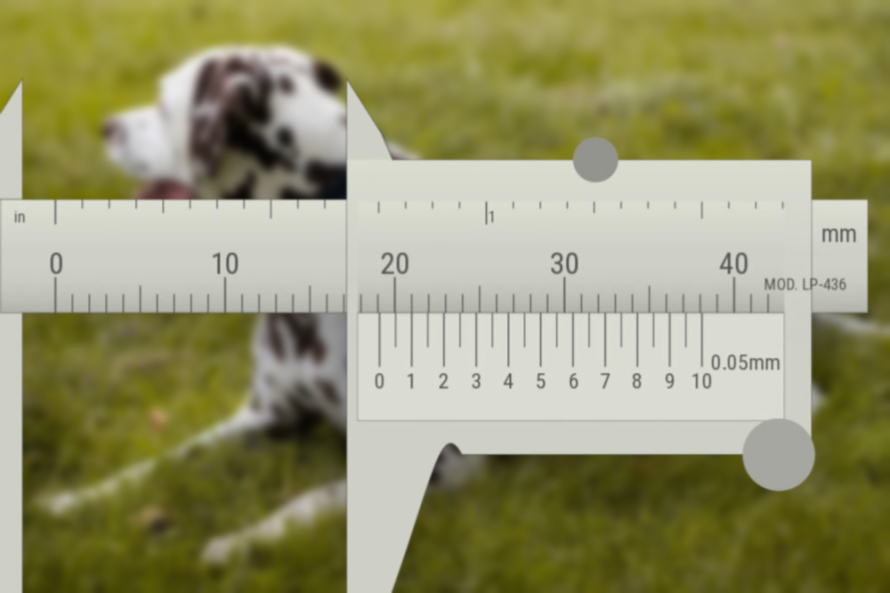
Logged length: 19.1 mm
